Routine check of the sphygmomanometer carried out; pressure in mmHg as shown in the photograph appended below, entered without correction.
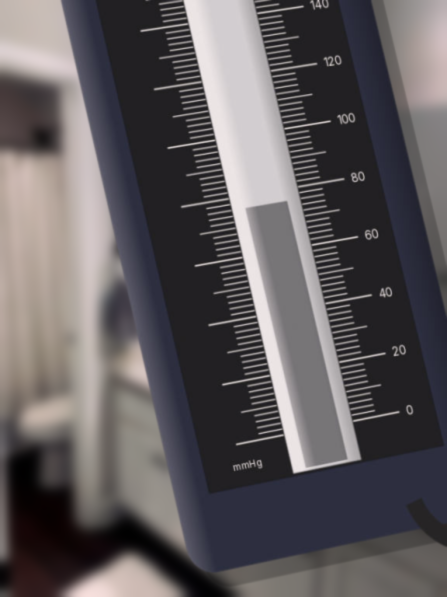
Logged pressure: 76 mmHg
